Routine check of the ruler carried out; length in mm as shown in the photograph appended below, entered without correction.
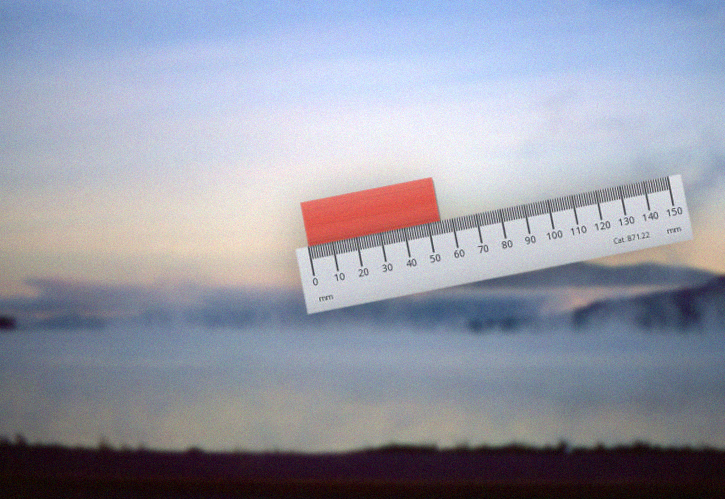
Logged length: 55 mm
